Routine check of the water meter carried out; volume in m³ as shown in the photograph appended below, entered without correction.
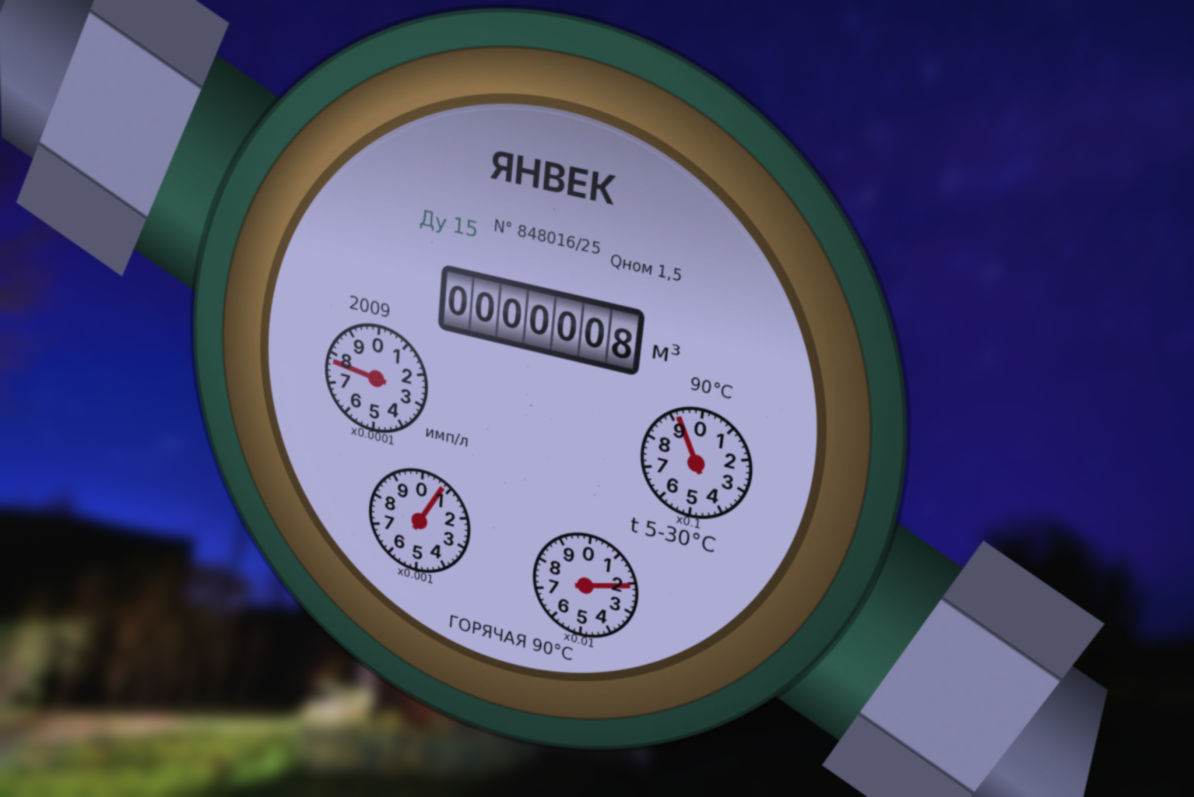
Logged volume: 7.9207 m³
